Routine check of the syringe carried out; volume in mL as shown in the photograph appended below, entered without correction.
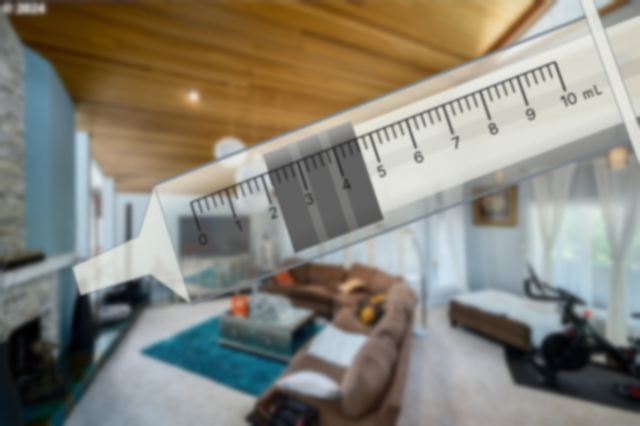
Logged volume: 2.2 mL
